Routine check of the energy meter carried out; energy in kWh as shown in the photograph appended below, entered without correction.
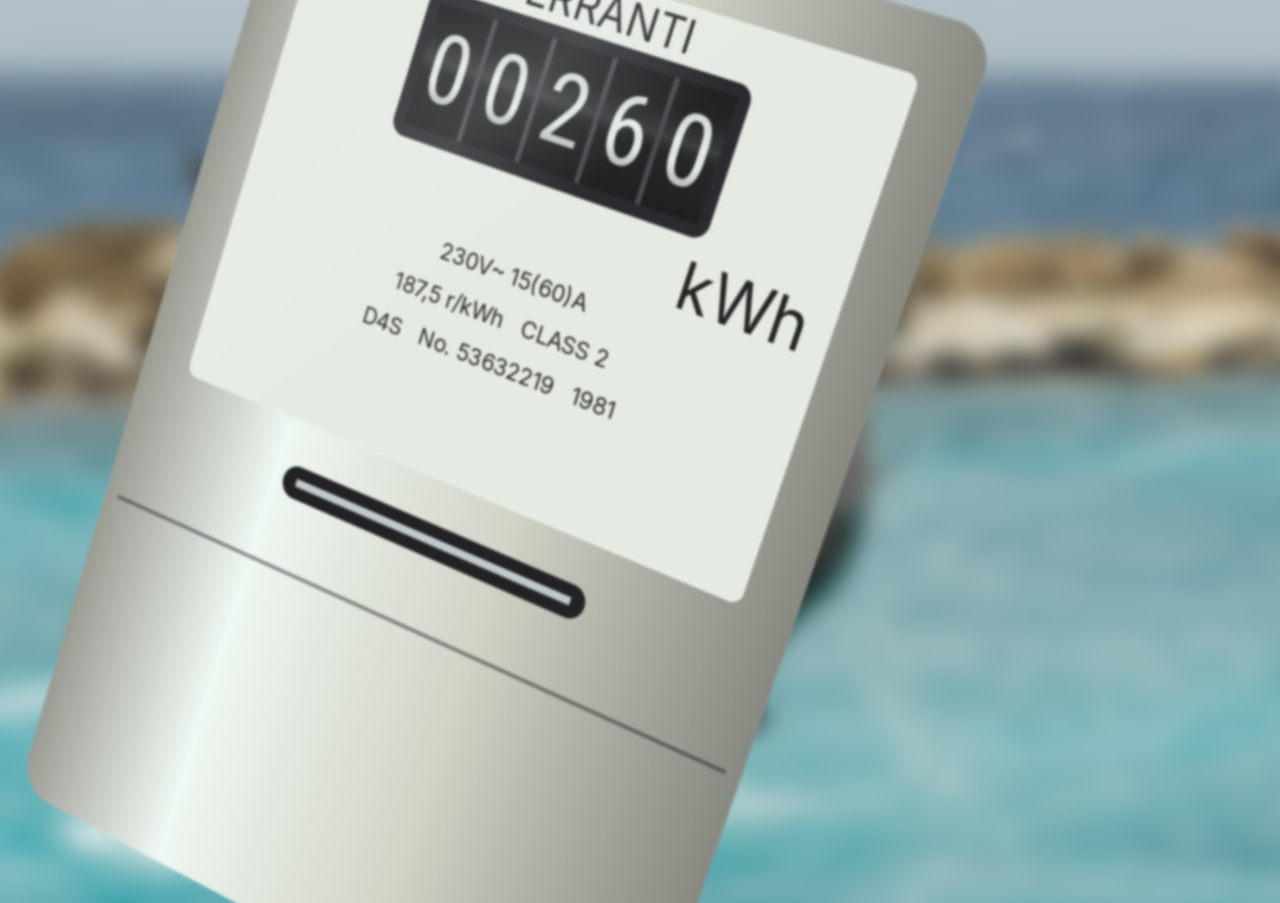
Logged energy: 260 kWh
